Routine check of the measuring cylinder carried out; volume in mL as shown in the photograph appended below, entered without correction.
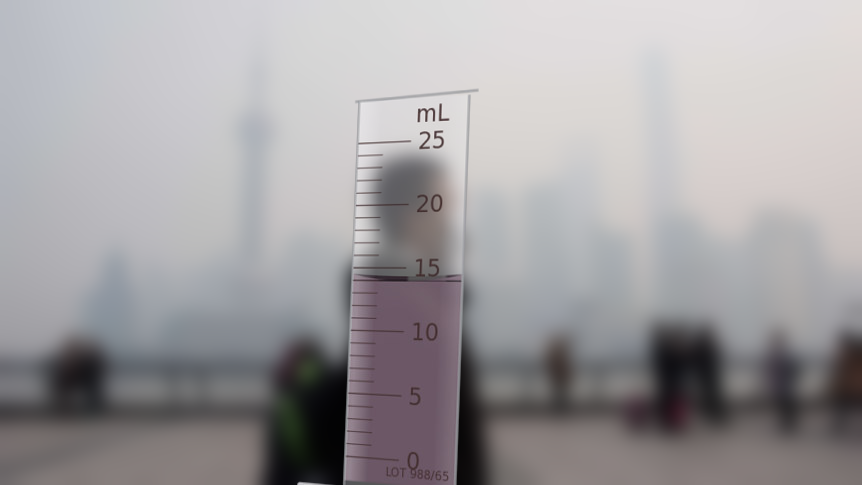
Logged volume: 14 mL
